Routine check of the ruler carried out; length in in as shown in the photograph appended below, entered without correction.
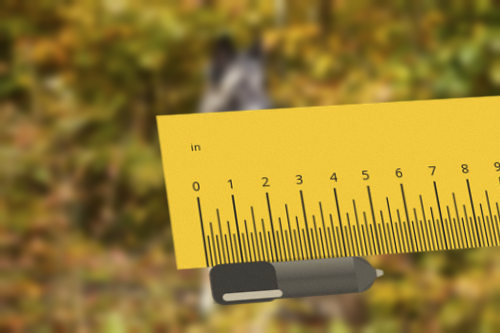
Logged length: 5 in
